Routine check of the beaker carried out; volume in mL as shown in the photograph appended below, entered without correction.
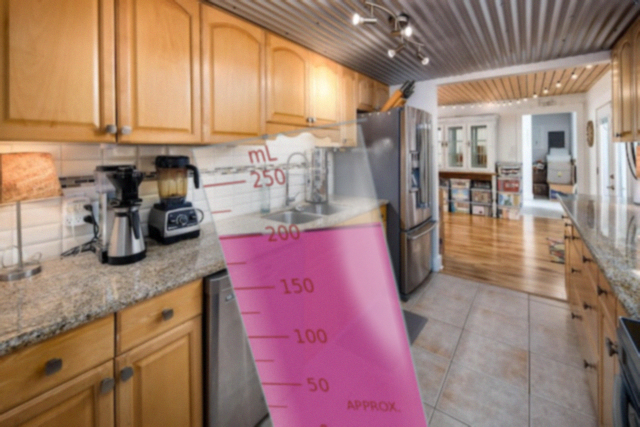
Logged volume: 200 mL
